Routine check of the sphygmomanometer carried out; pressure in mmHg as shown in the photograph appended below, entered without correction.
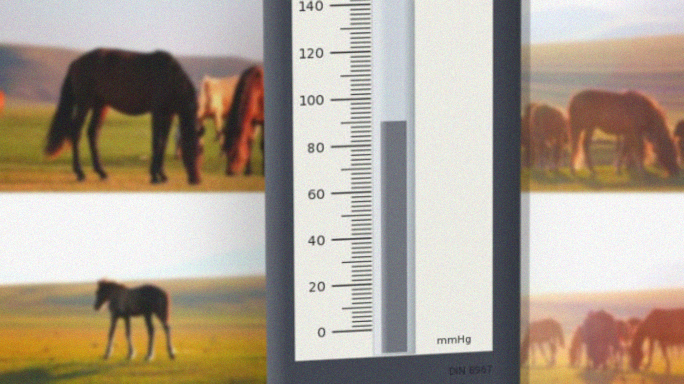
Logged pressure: 90 mmHg
